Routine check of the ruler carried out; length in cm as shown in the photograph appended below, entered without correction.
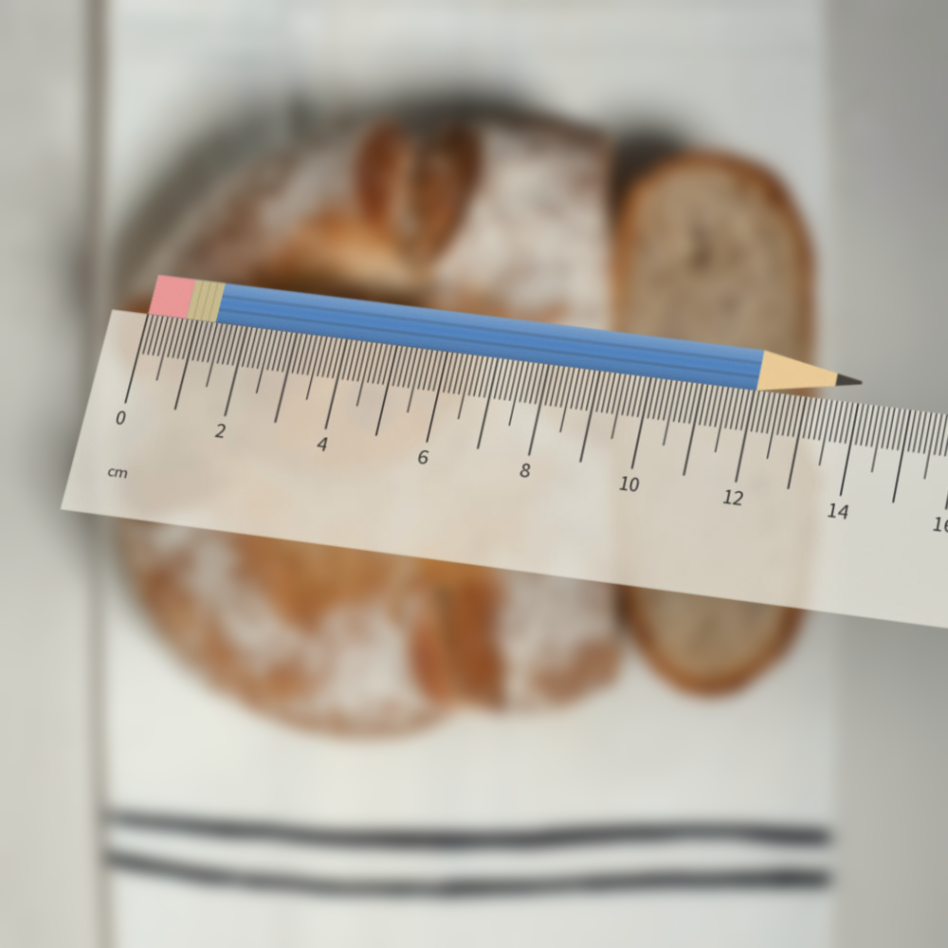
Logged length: 14 cm
